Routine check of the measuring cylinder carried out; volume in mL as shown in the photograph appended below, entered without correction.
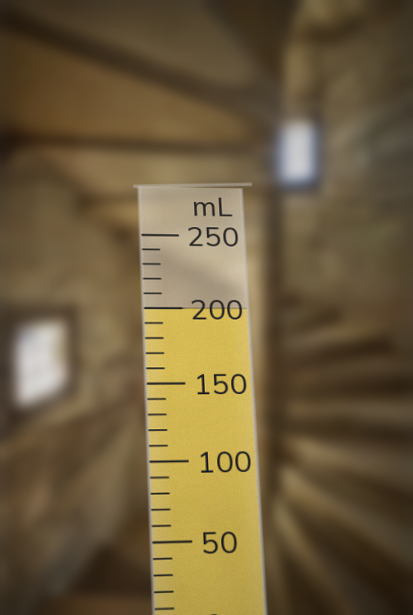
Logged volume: 200 mL
